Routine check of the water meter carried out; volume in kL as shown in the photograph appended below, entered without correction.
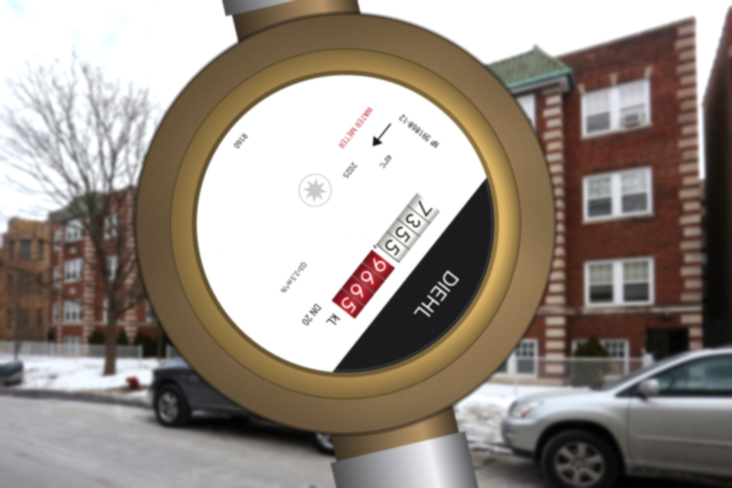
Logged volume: 7355.9665 kL
